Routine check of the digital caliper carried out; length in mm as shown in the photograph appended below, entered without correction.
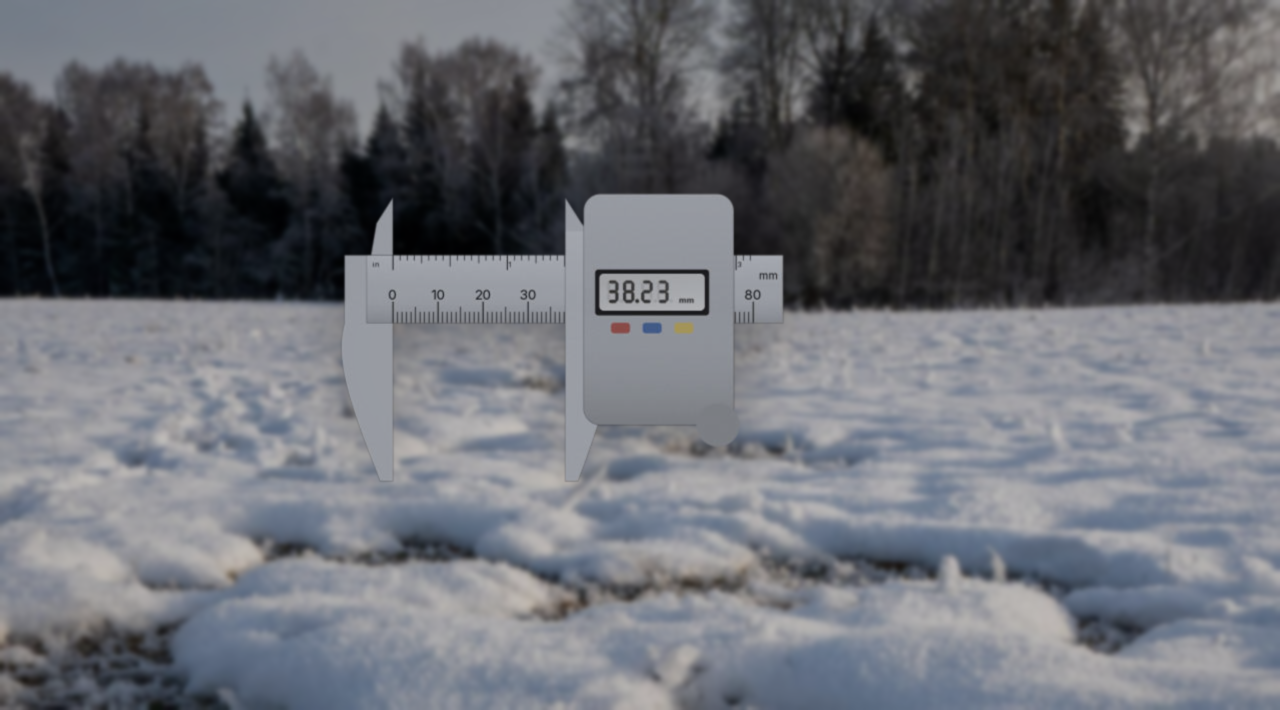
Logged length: 38.23 mm
